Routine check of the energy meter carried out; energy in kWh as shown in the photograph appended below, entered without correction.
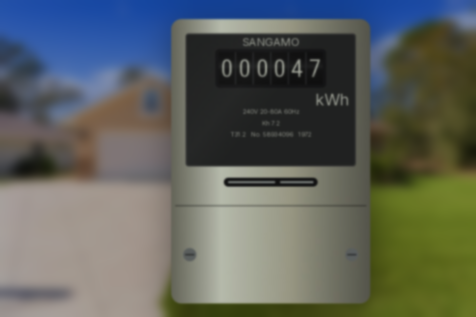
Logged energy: 47 kWh
